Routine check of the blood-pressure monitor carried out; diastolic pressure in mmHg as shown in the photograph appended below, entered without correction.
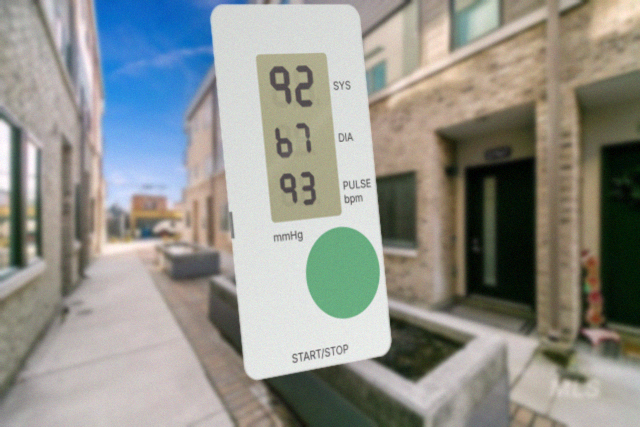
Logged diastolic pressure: 67 mmHg
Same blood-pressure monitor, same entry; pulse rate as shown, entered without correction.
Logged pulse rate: 93 bpm
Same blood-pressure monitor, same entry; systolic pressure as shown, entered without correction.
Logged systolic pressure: 92 mmHg
